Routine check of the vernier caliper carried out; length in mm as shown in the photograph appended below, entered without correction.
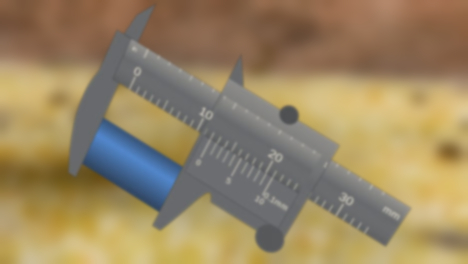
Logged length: 12.0 mm
